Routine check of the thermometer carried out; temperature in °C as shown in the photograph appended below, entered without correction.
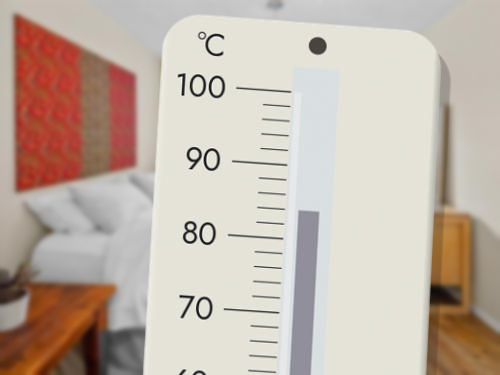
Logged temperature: 84 °C
